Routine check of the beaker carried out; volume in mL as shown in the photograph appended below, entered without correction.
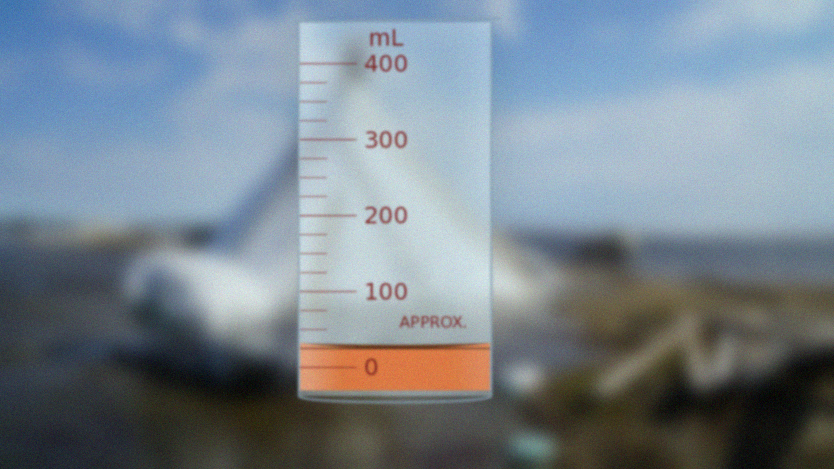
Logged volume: 25 mL
